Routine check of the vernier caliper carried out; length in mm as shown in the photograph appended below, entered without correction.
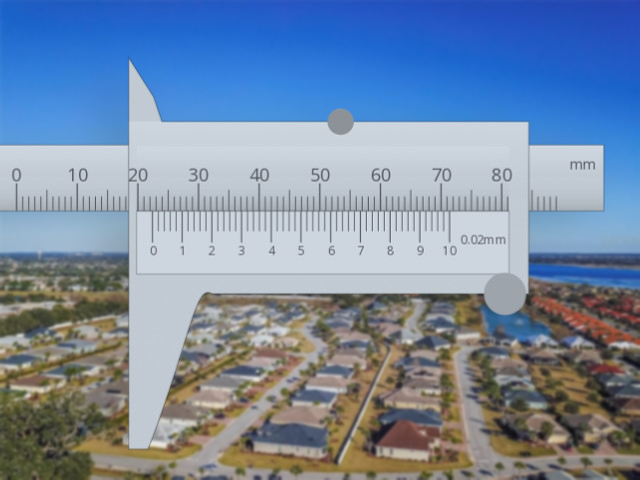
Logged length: 22.4 mm
